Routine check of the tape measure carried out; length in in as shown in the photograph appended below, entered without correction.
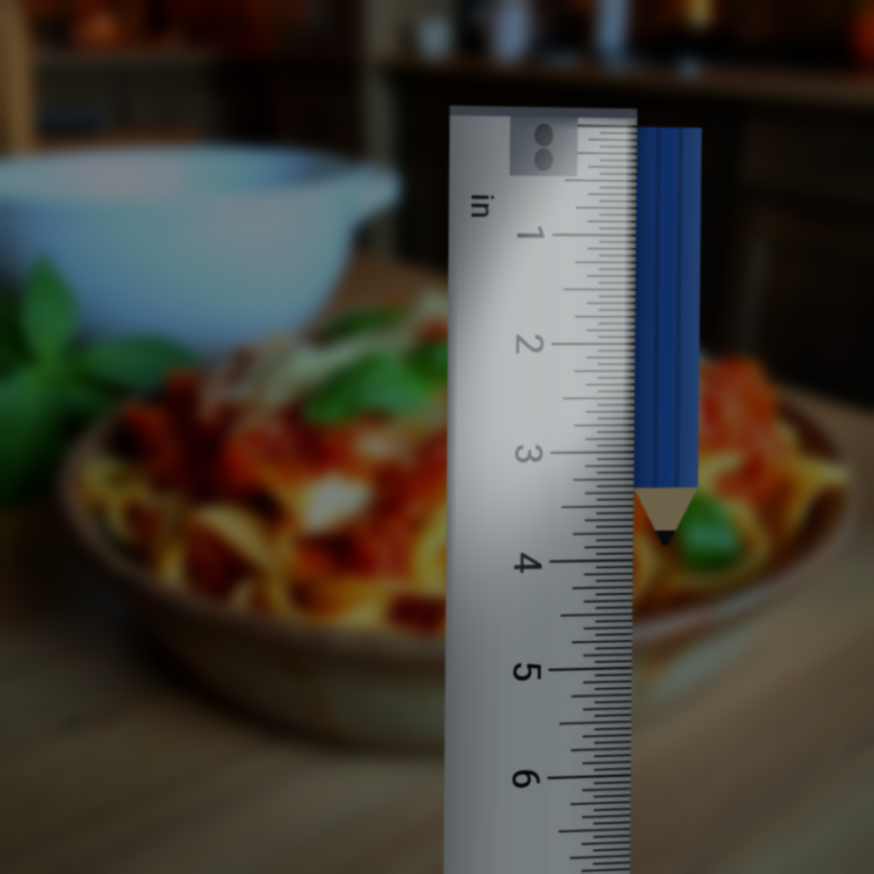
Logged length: 3.875 in
